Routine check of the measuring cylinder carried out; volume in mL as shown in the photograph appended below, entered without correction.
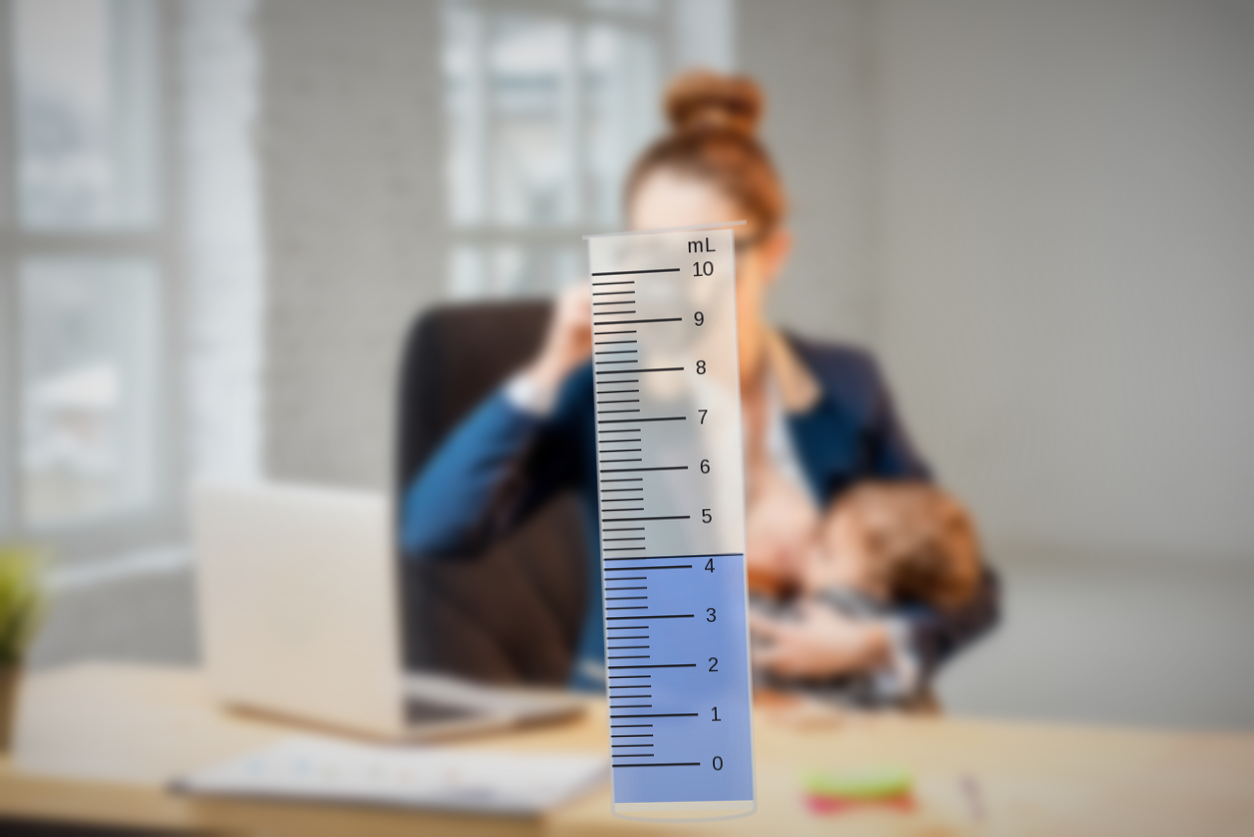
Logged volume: 4.2 mL
